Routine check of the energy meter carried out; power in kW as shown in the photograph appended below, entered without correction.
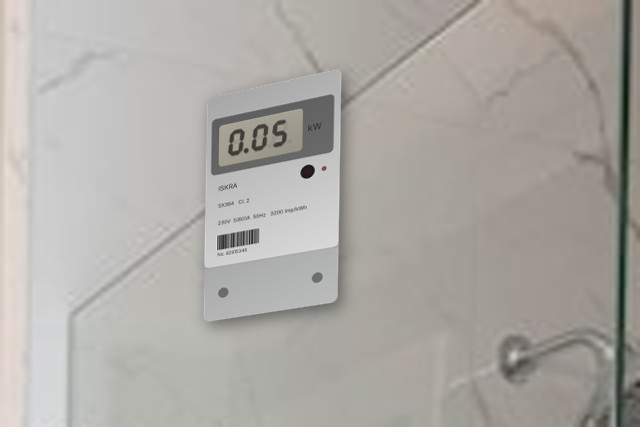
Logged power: 0.05 kW
